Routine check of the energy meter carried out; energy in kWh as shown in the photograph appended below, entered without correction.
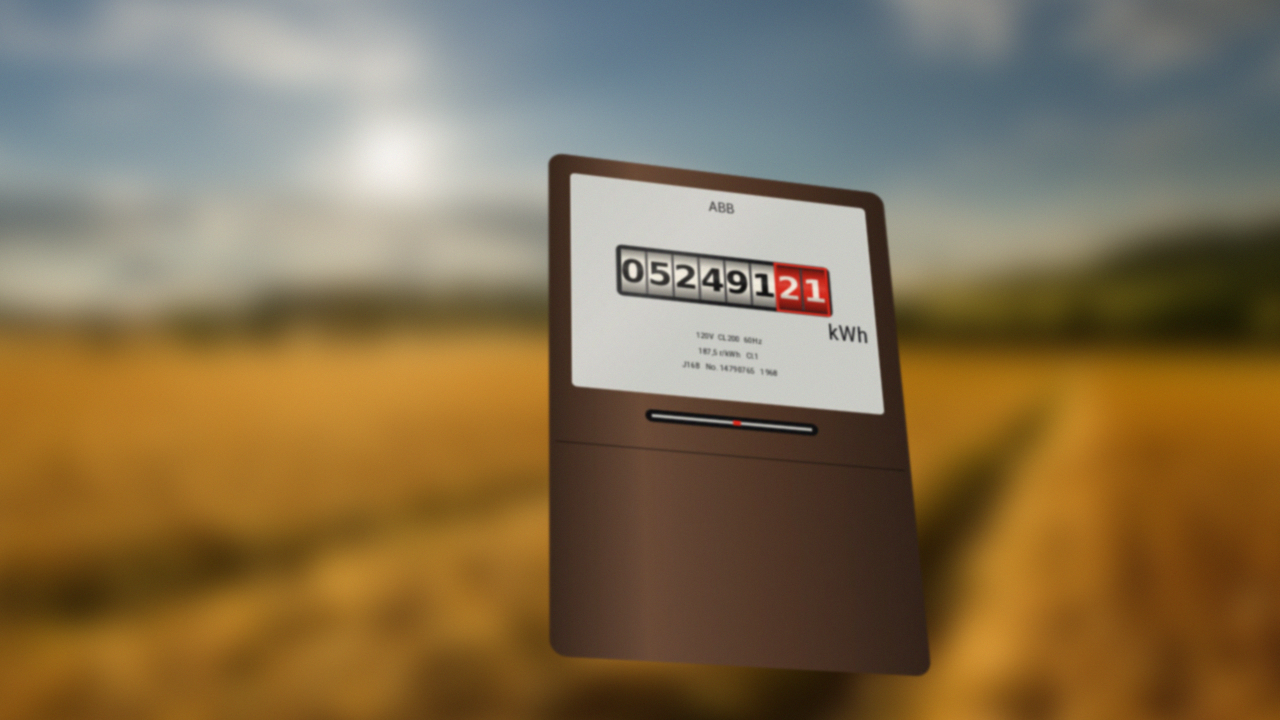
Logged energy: 52491.21 kWh
